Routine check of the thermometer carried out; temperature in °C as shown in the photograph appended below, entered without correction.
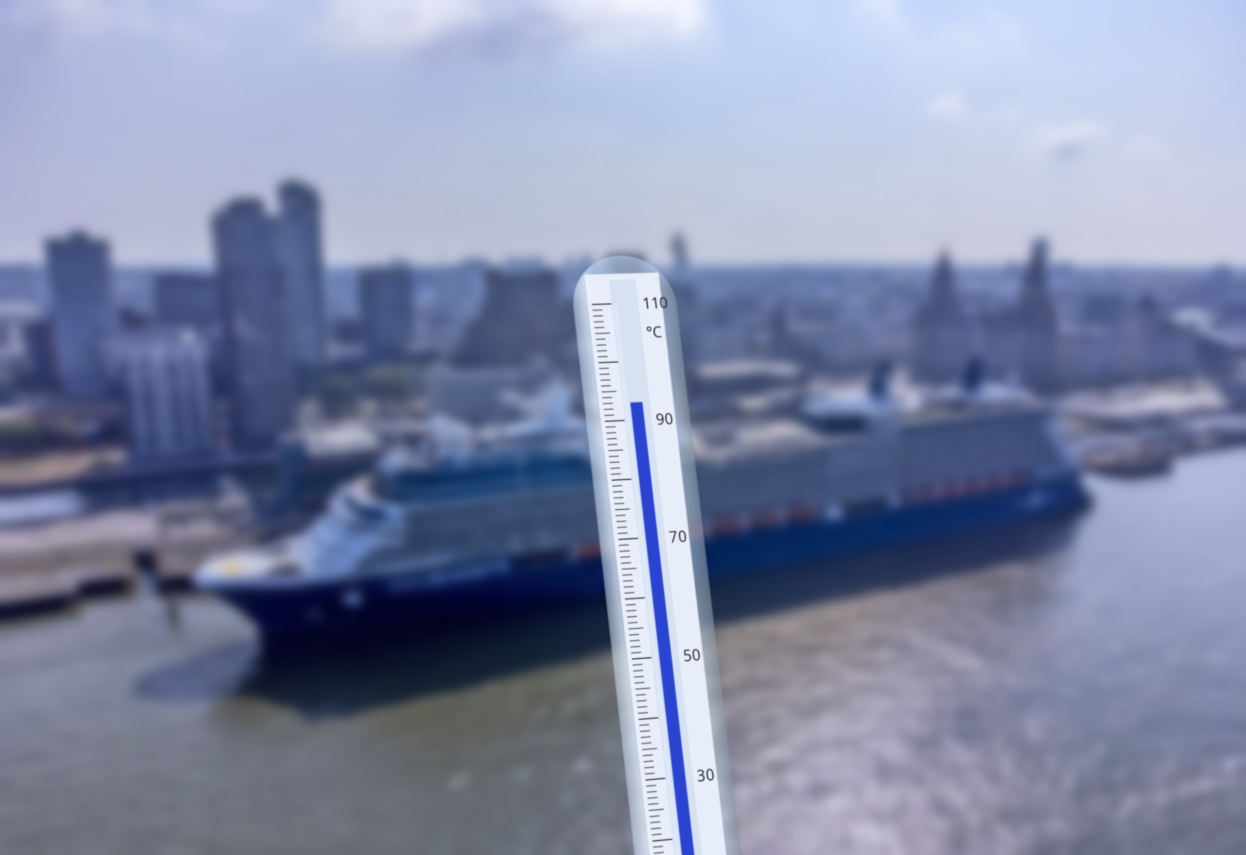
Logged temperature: 93 °C
